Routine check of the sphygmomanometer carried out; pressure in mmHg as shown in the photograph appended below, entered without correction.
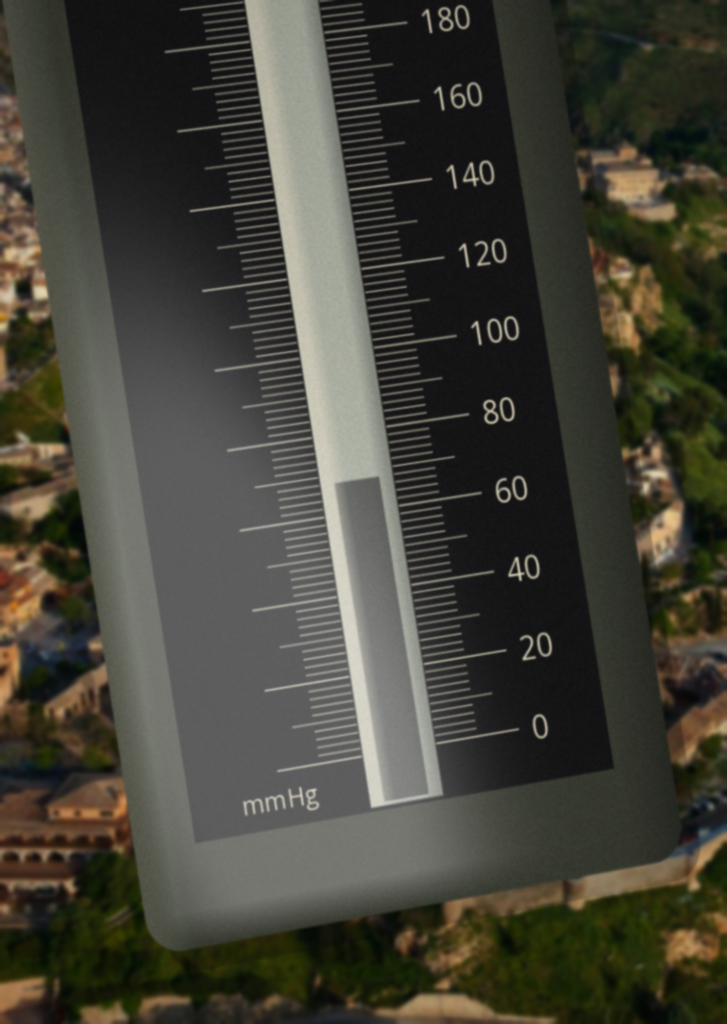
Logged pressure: 68 mmHg
